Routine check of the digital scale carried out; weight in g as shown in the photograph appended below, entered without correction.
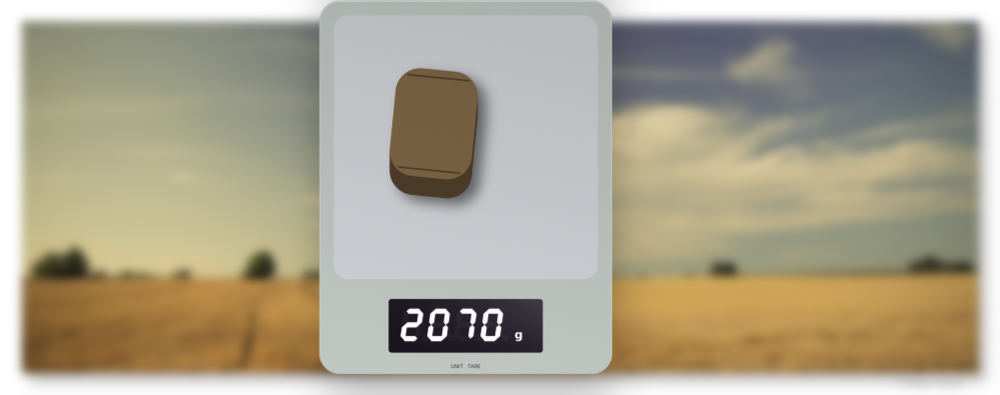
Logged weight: 2070 g
